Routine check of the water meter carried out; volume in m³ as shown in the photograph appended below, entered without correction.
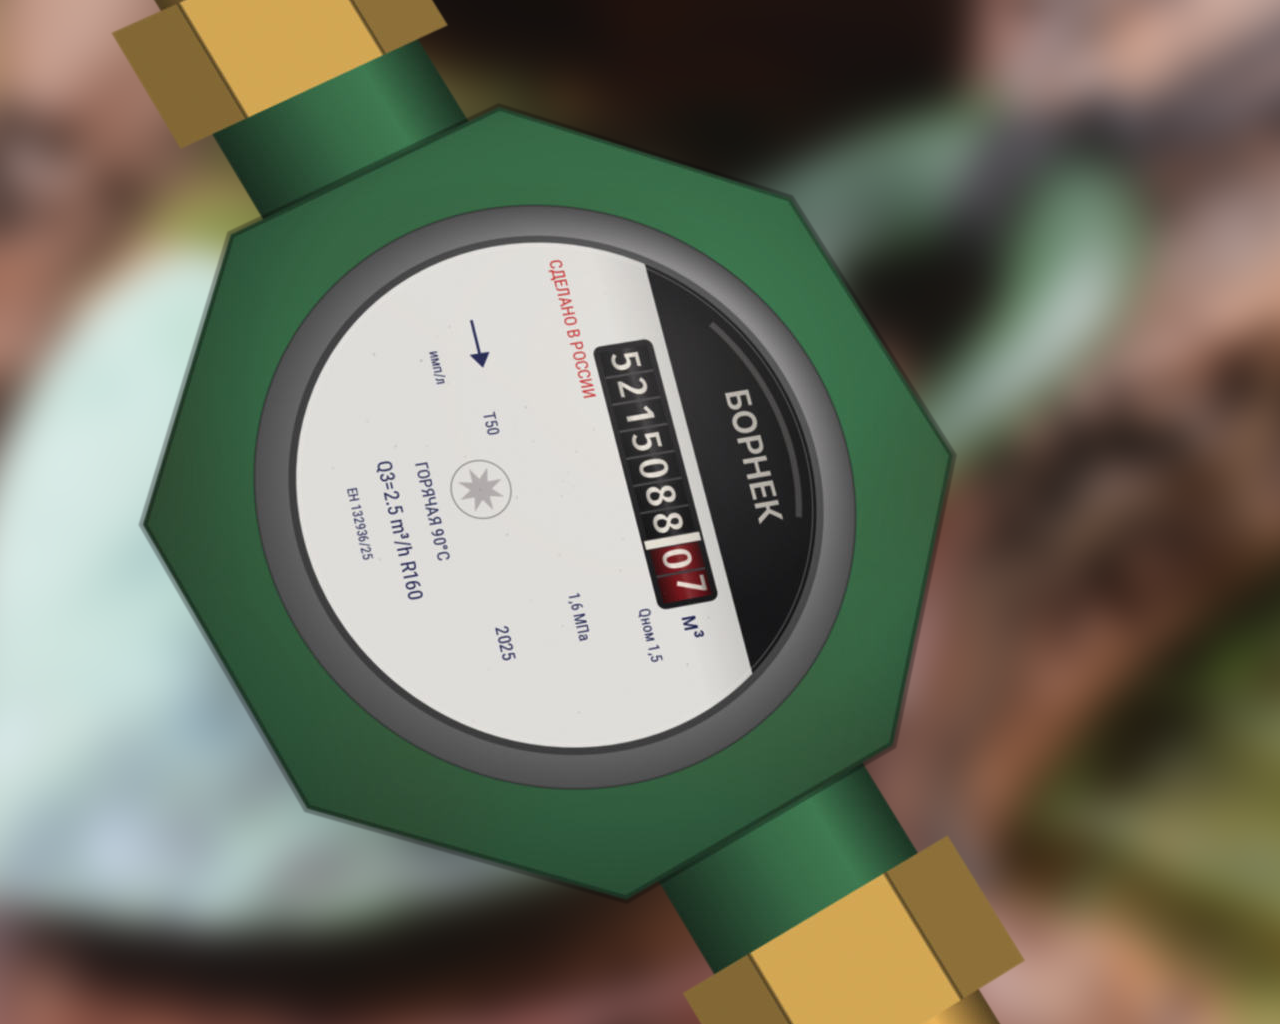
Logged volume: 5215088.07 m³
